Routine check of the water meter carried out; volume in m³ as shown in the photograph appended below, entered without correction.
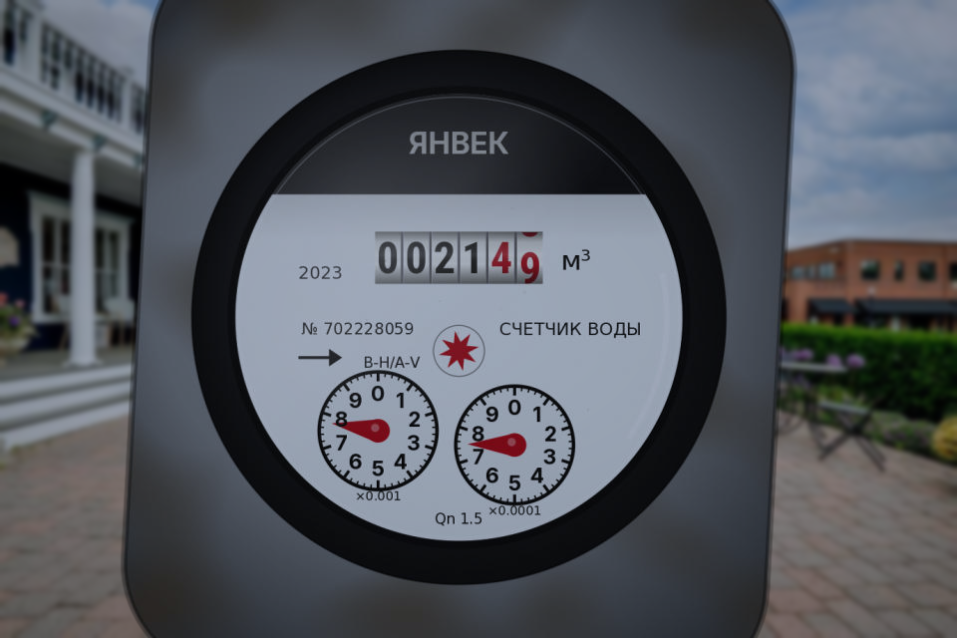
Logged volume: 21.4877 m³
